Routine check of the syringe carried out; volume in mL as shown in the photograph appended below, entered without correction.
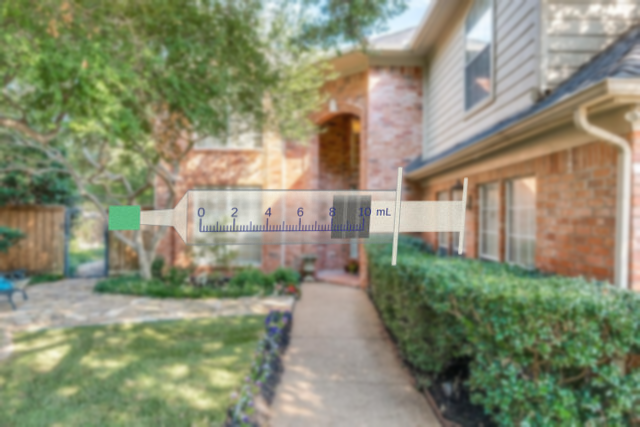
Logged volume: 8 mL
